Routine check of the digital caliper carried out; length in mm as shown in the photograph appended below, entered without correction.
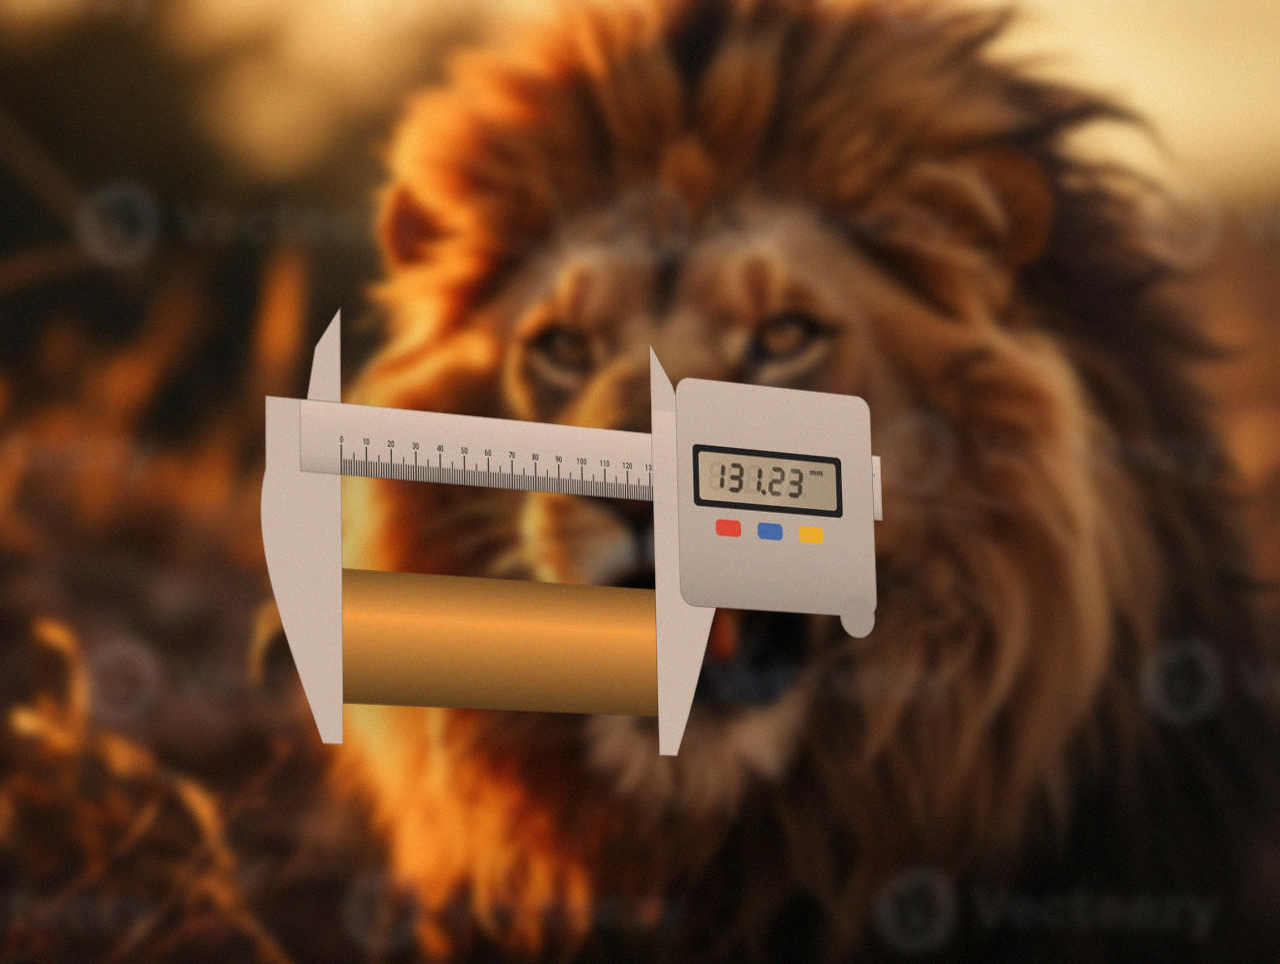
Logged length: 131.23 mm
